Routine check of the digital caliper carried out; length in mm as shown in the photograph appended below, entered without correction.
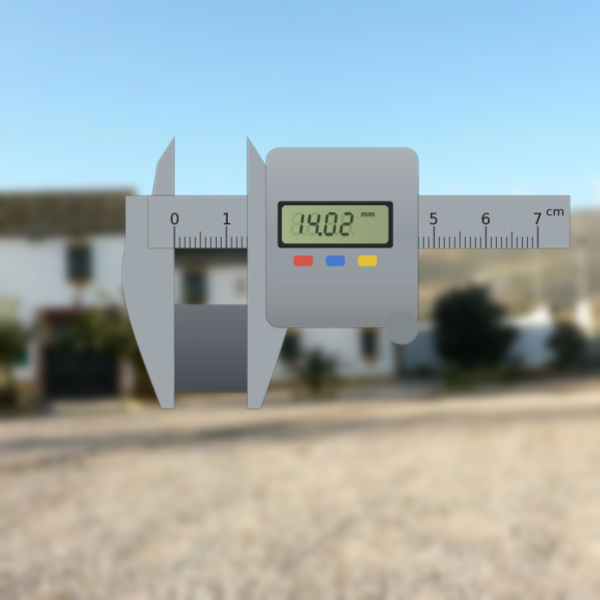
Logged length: 14.02 mm
